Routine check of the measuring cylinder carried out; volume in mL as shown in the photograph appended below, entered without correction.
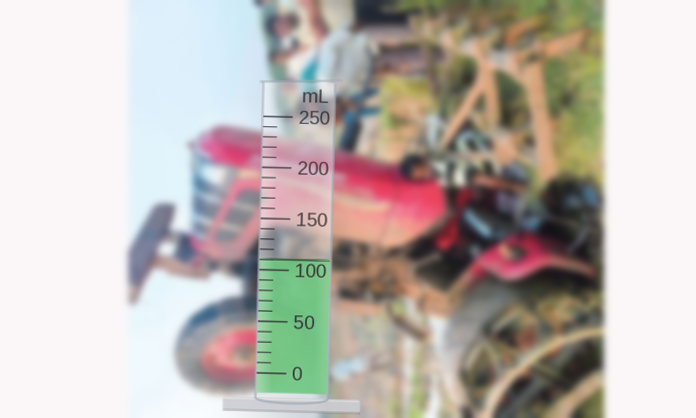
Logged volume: 110 mL
